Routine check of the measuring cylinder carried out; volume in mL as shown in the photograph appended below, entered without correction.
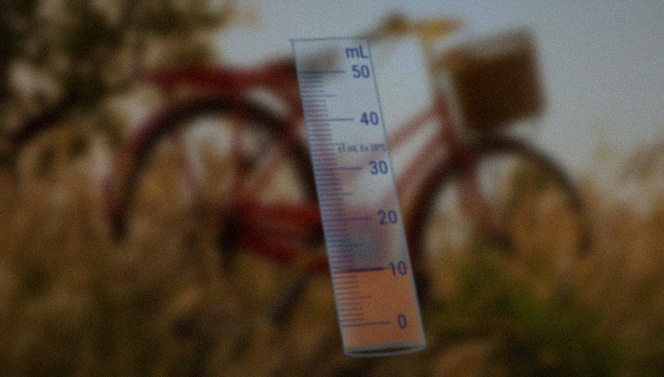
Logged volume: 10 mL
